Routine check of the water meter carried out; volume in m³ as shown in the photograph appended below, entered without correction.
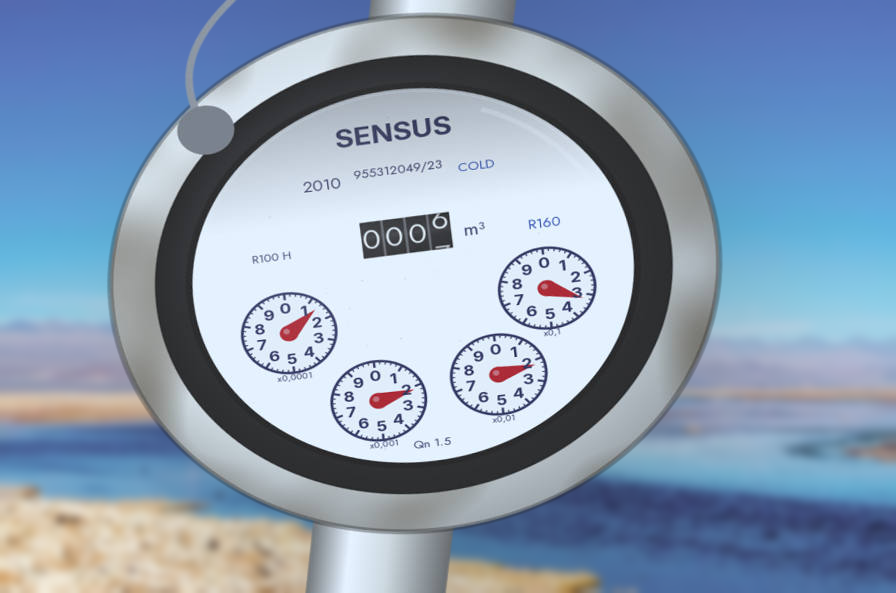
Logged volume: 6.3221 m³
